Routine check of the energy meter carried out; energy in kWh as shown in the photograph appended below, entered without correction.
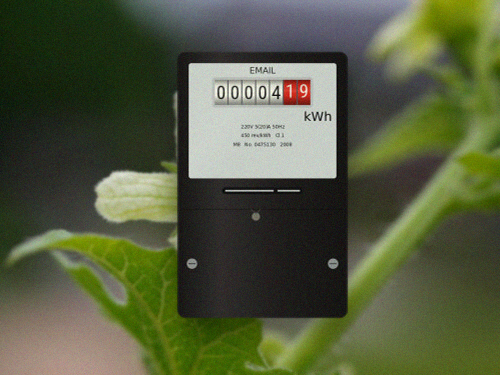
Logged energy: 4.19 kWh
